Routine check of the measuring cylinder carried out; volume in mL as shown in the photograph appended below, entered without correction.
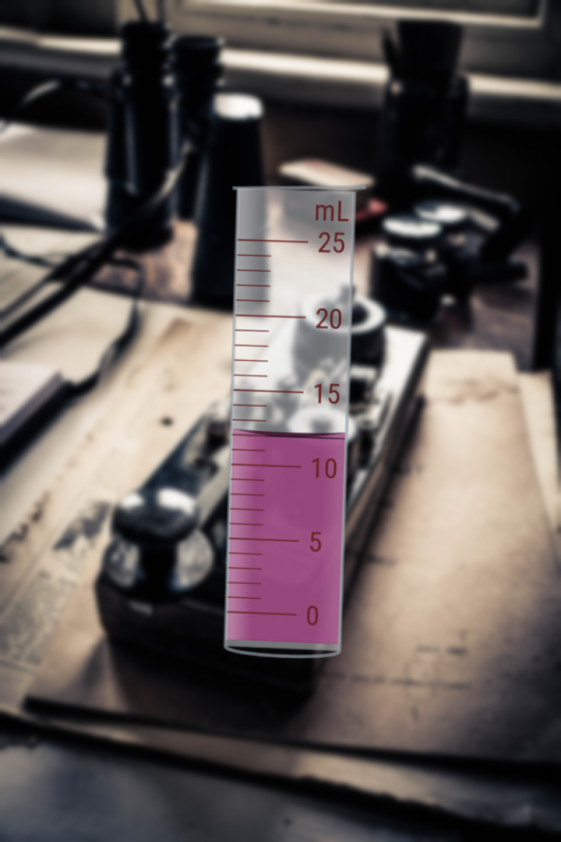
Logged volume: 12 mL
